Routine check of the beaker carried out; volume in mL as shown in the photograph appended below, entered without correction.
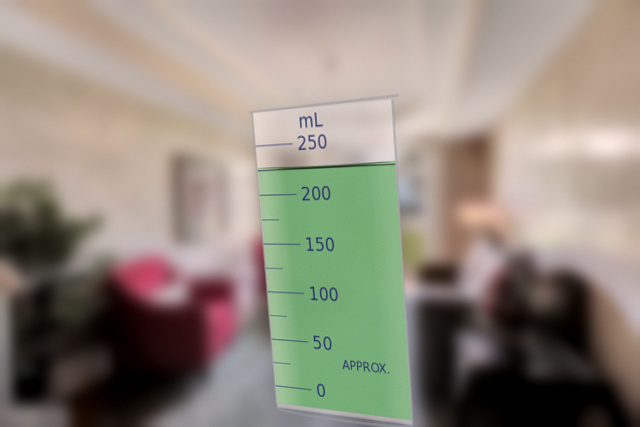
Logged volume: 225 mL
